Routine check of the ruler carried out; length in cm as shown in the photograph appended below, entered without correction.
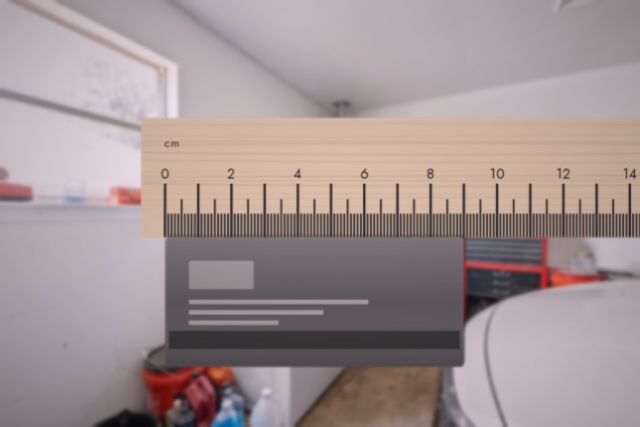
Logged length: 9 cm
